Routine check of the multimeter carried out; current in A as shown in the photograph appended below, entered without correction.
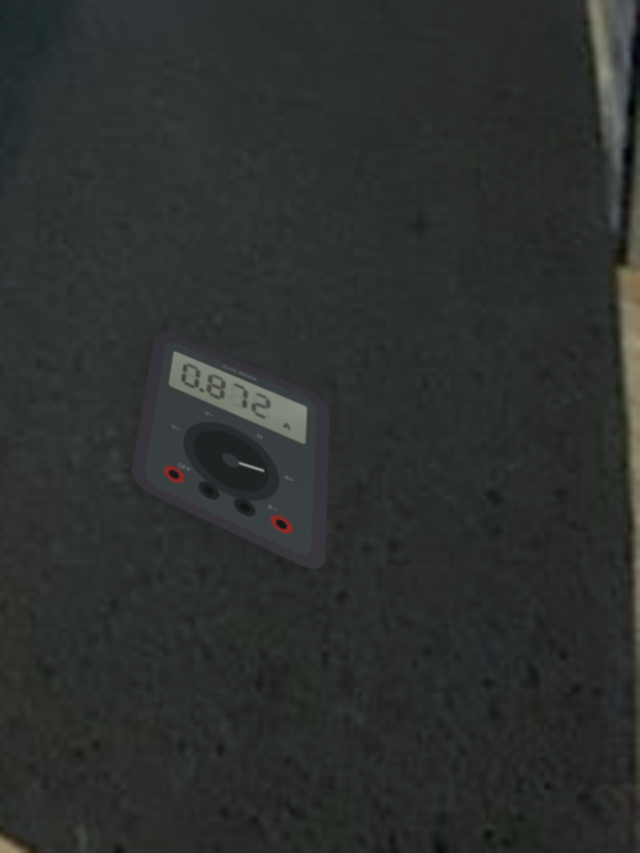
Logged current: 0.872 A
